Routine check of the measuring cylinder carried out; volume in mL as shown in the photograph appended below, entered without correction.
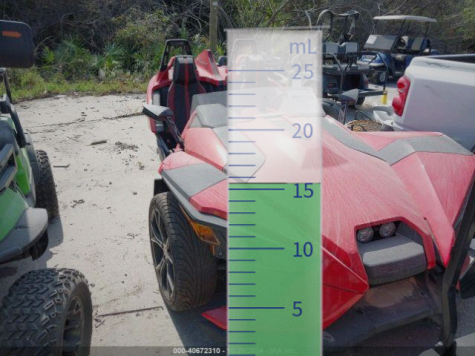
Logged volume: 15.5 mL
